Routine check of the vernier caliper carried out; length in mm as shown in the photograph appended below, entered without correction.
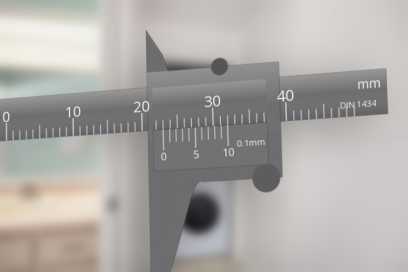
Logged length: 23.0 mm
